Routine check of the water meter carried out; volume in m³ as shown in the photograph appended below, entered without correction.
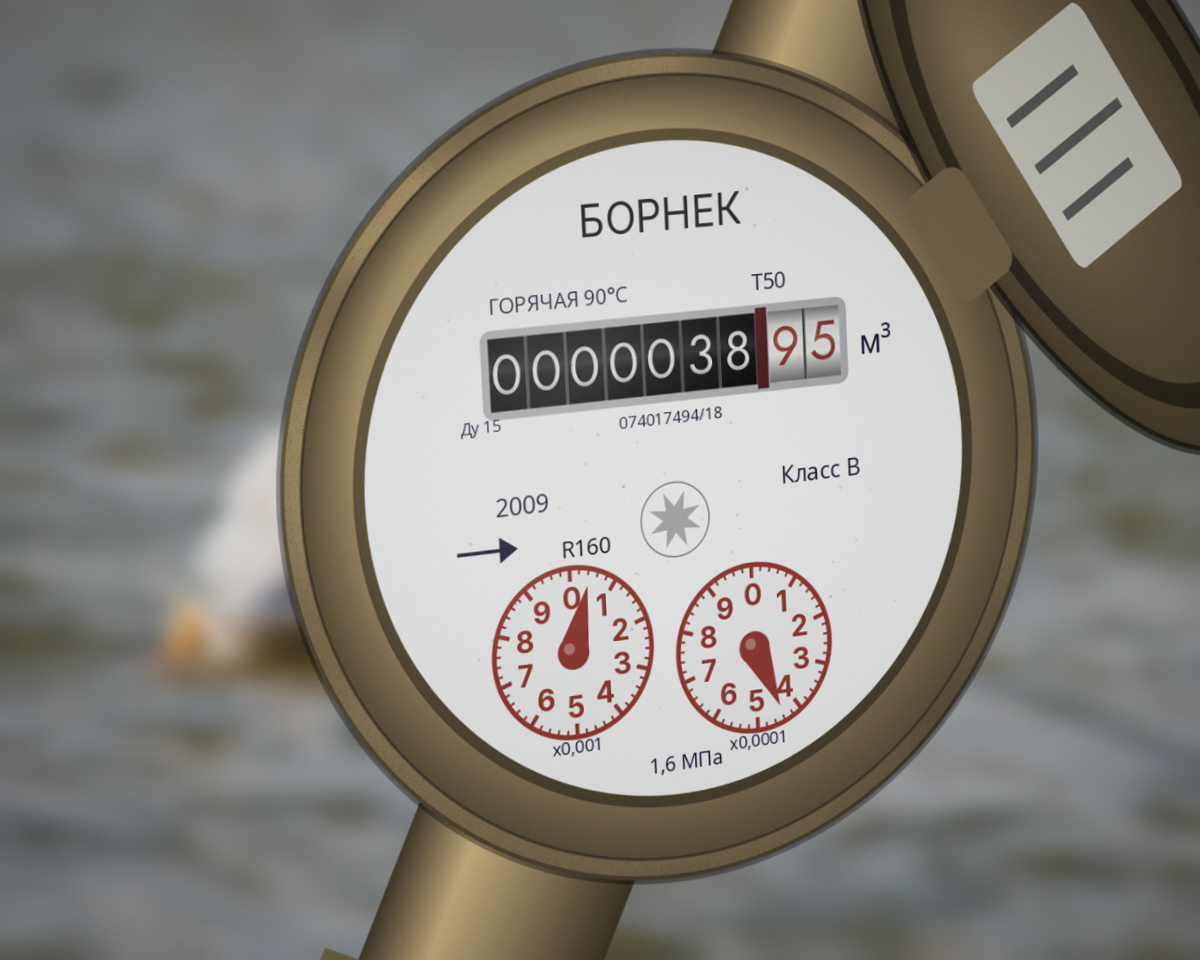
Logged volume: 38.9504 m³
